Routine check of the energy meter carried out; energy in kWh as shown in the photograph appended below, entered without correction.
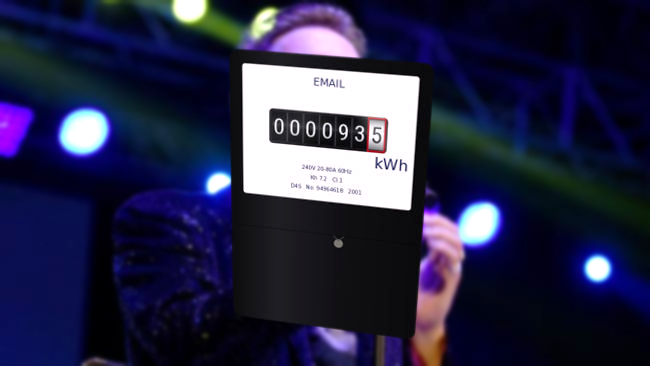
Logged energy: 93.5 kWh
